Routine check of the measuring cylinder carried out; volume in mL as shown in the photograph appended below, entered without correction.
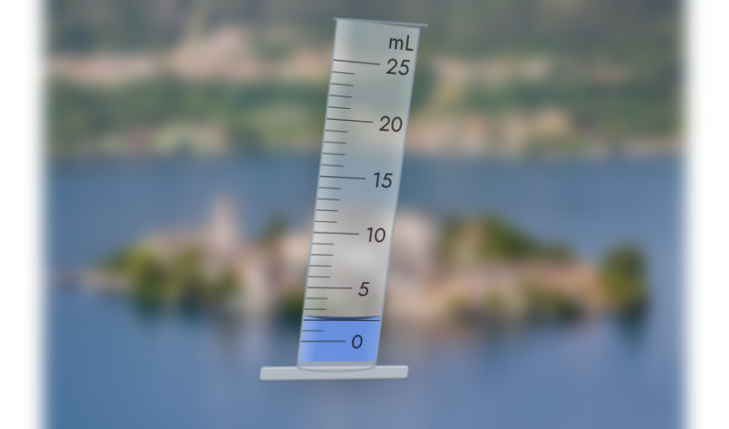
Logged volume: 2 mL
